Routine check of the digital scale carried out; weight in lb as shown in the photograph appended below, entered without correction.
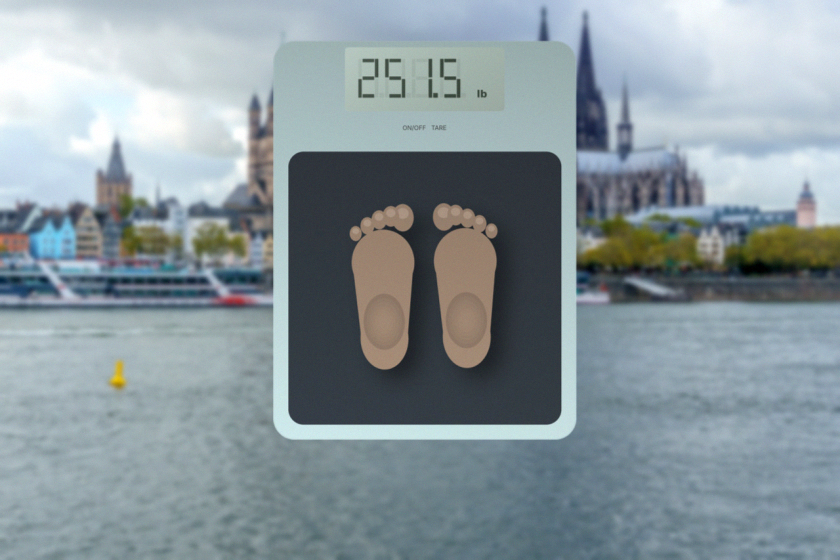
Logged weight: 251.5 lb
